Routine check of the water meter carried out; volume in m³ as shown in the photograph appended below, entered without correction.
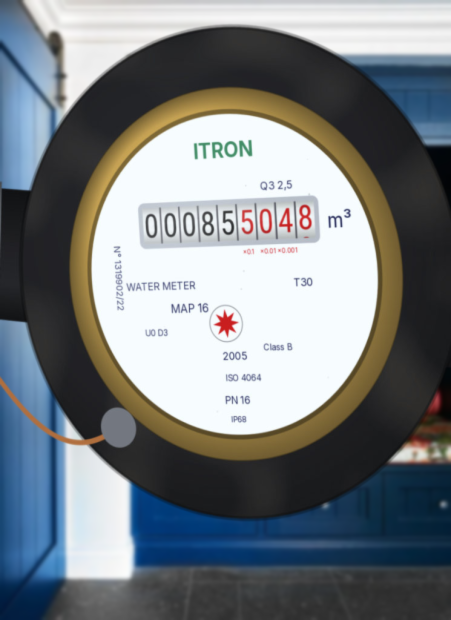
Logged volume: 85.5048 m³
